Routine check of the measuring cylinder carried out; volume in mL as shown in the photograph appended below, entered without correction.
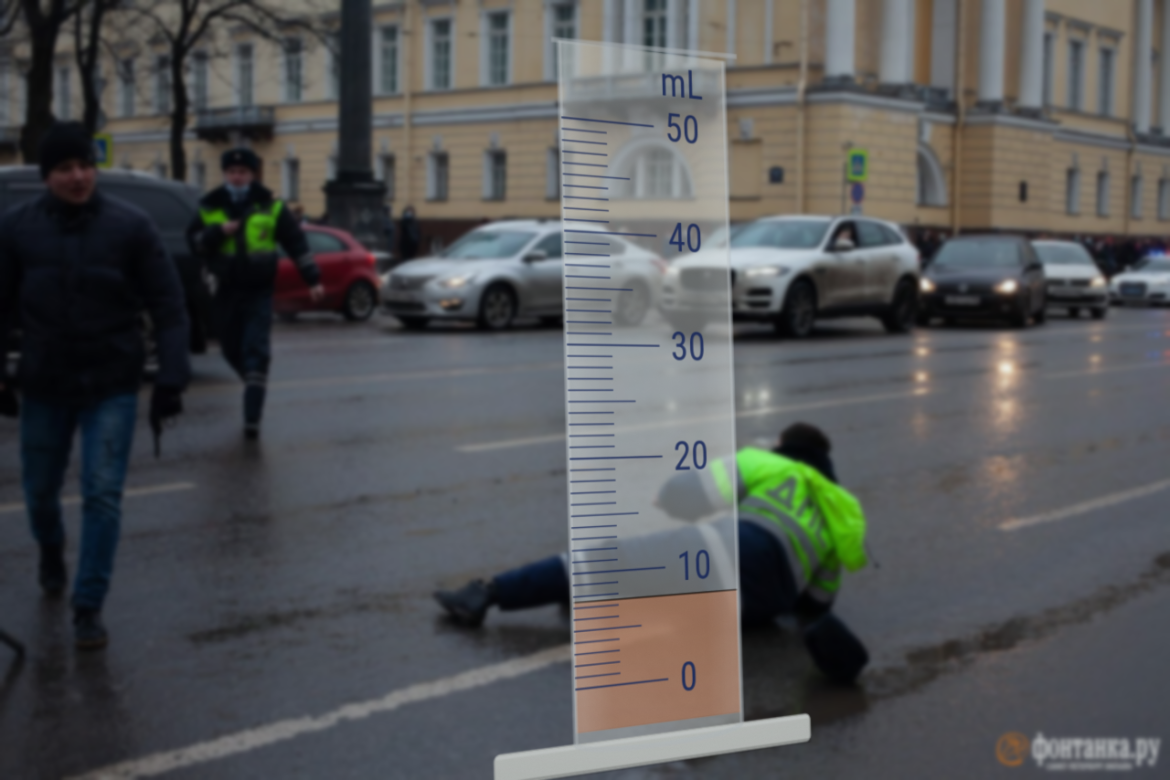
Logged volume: 7.5 mL
